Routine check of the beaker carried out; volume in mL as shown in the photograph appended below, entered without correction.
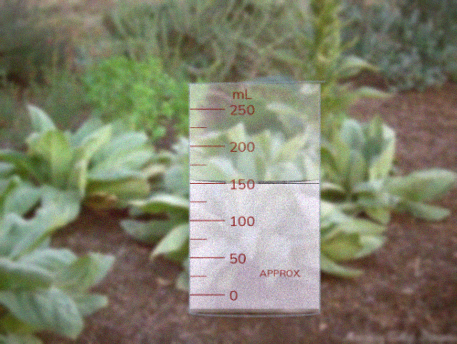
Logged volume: 150 mL
